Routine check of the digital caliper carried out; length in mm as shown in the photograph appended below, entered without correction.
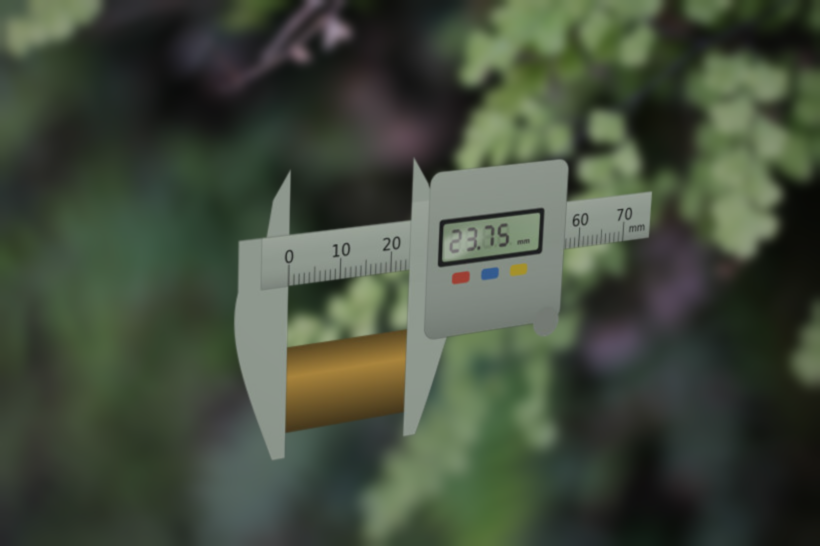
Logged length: 23.75 mm
